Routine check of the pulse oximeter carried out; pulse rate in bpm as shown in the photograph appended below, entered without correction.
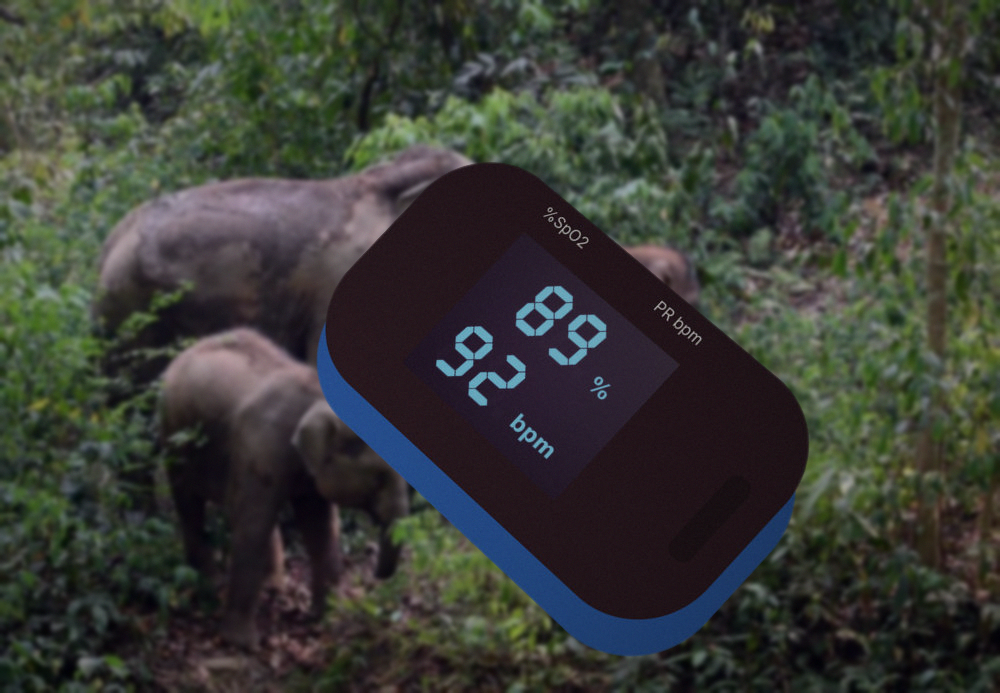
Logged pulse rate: 92 bpm
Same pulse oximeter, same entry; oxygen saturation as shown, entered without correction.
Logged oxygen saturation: 89 %
